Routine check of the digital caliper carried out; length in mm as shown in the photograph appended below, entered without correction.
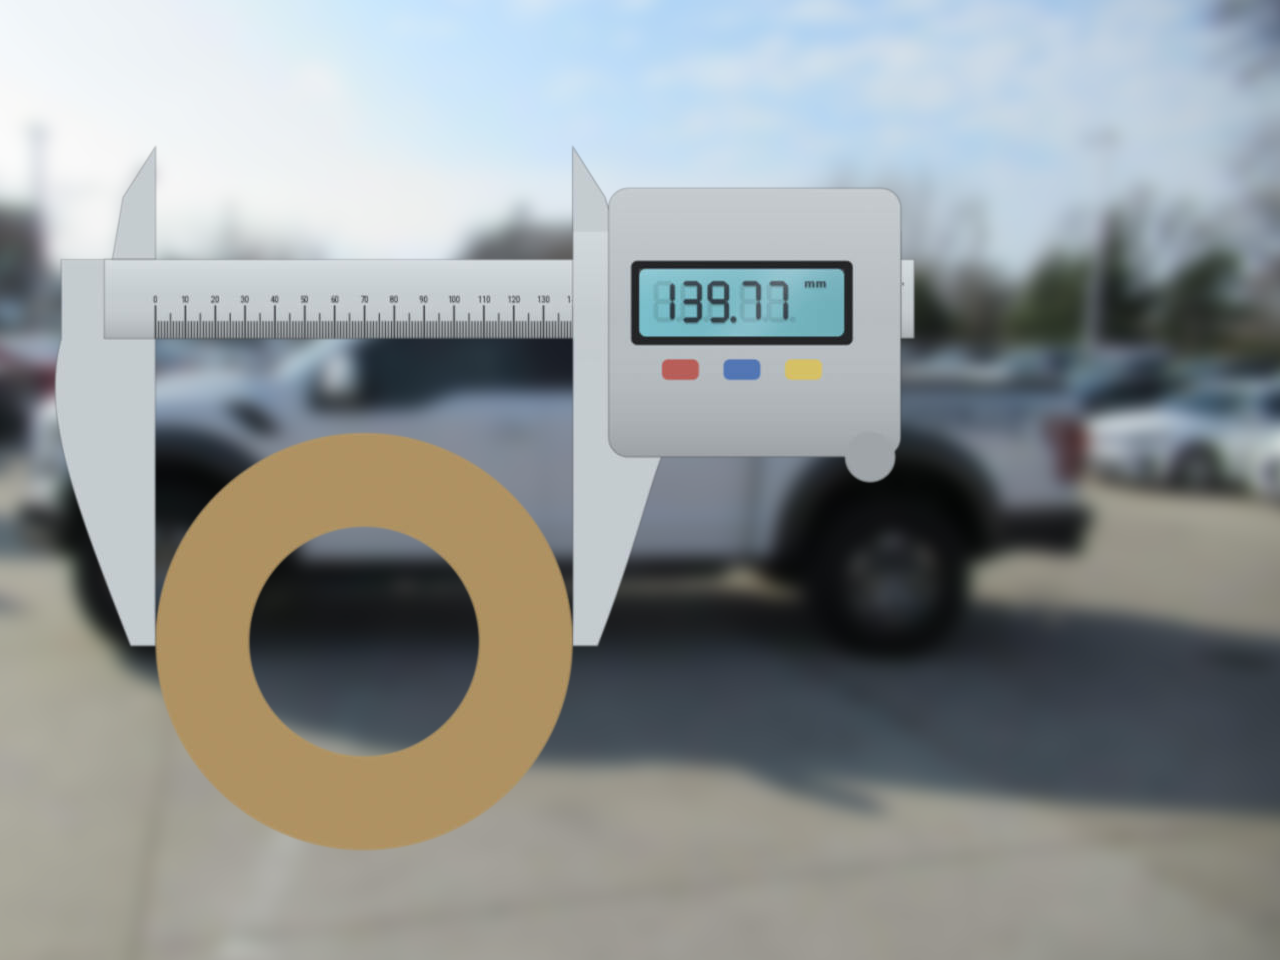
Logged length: 139.77 mm
